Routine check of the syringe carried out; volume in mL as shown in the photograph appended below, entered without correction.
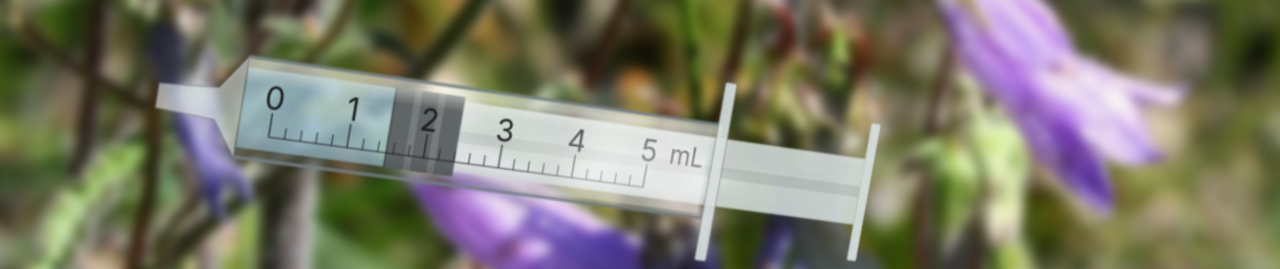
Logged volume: 1.5 mL
